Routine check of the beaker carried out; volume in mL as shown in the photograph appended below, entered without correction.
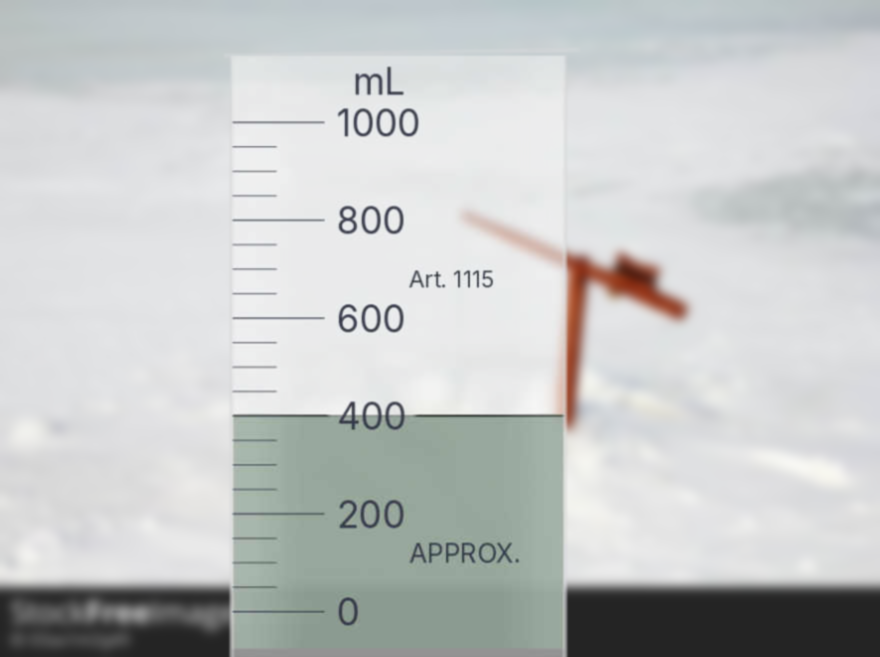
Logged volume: 400 mL
